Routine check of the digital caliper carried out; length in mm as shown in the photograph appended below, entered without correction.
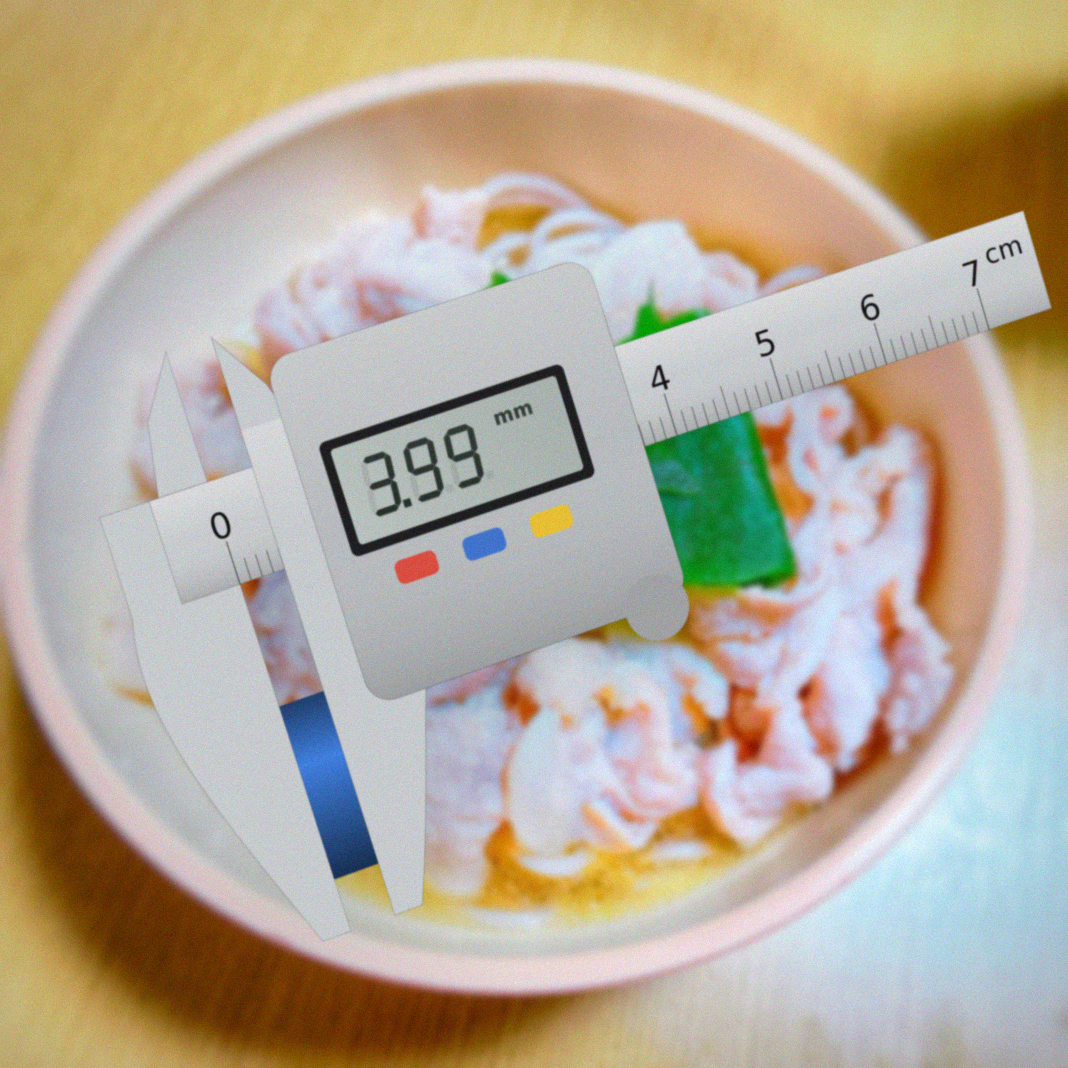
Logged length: 3.99 mm
